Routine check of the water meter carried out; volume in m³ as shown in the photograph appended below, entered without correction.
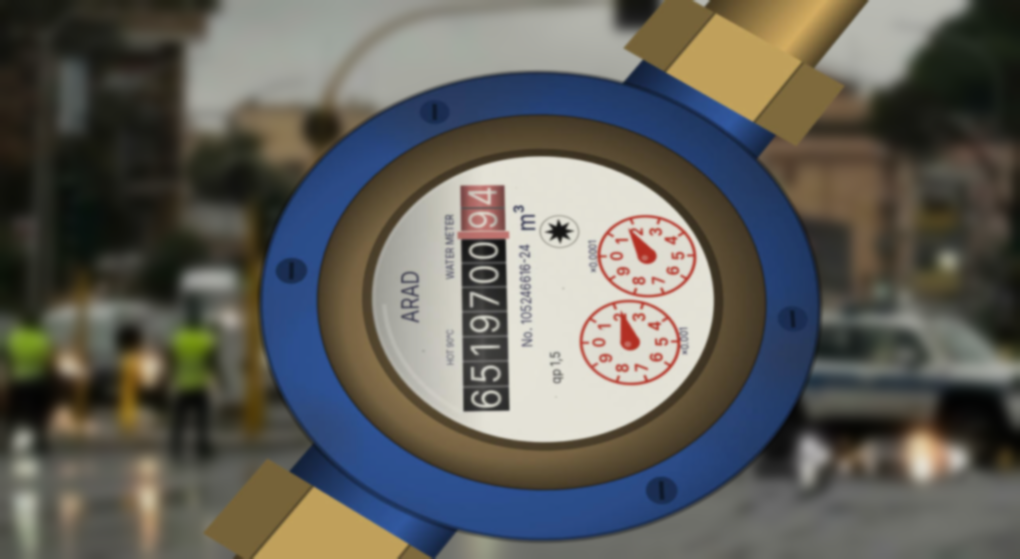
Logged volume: 6519700.9421 m³
